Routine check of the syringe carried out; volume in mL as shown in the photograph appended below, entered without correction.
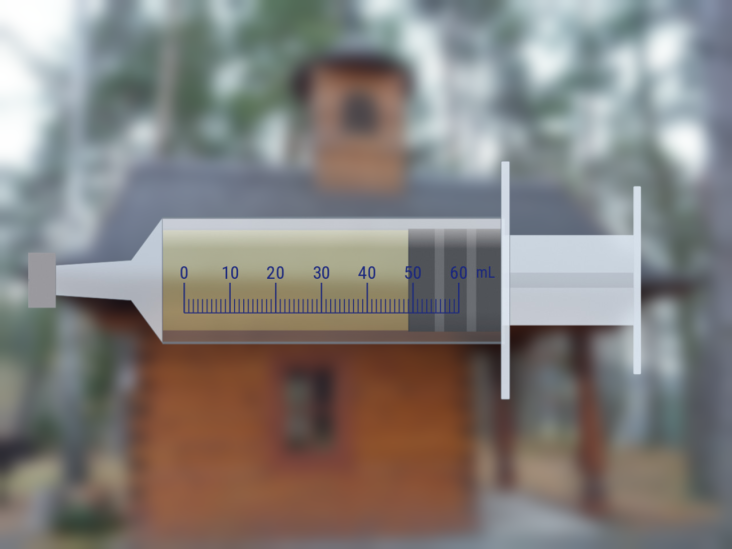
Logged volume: 49 mL
